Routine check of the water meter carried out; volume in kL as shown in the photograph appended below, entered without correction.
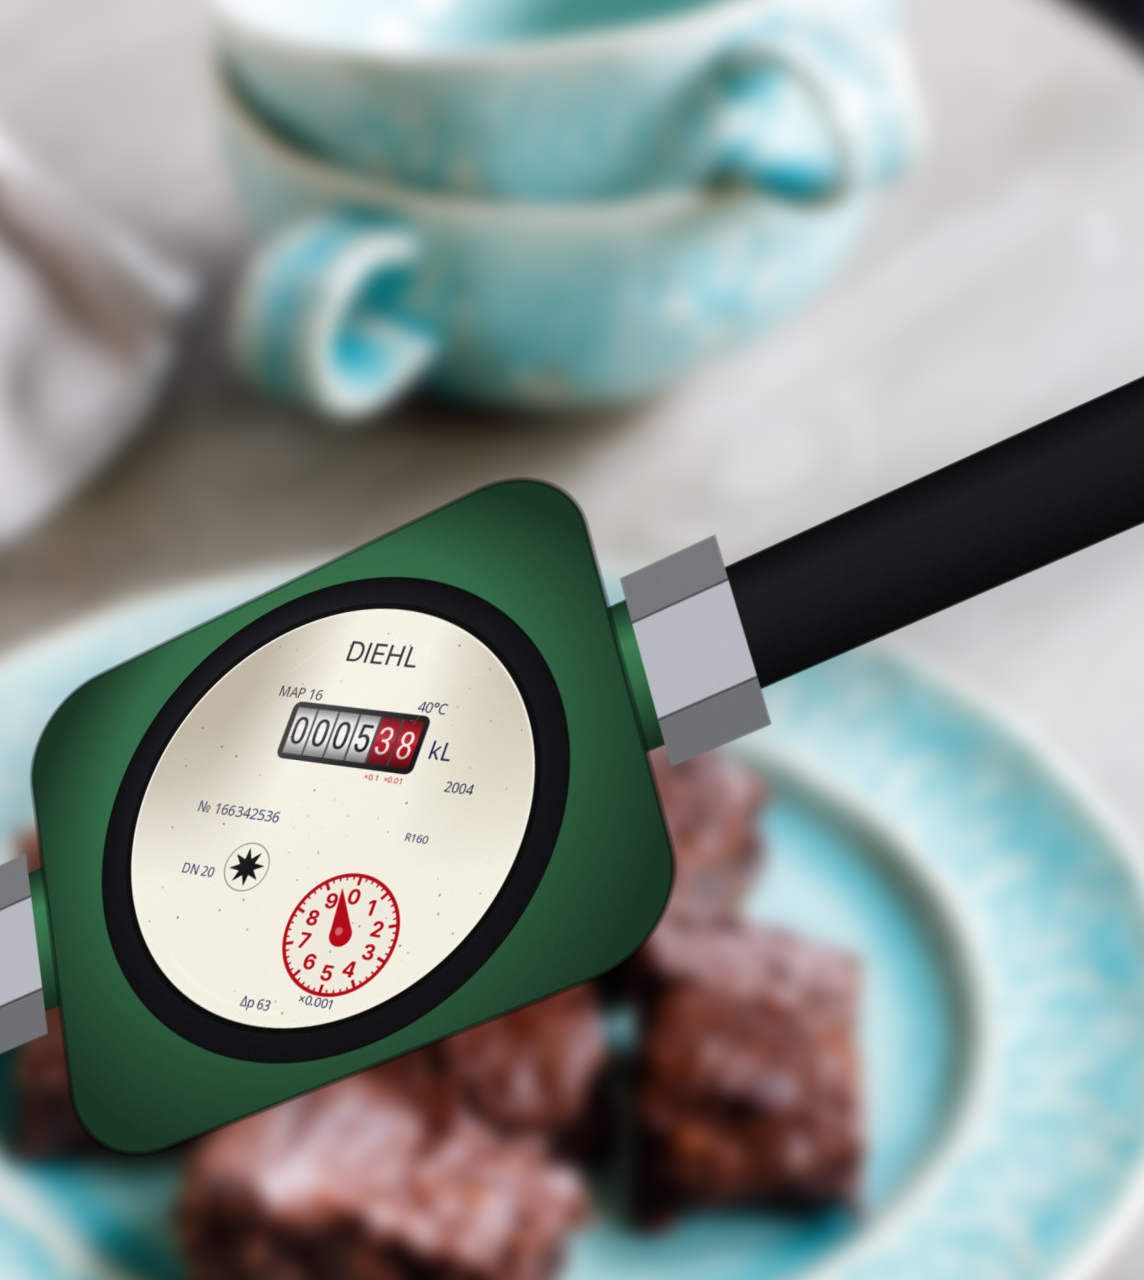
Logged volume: 5.379 kL
